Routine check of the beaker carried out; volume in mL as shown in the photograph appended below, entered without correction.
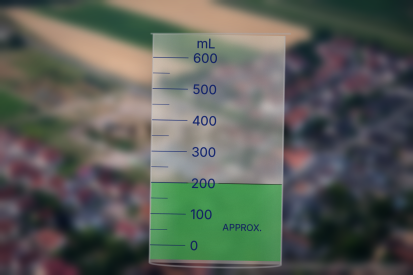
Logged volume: 200 mL
